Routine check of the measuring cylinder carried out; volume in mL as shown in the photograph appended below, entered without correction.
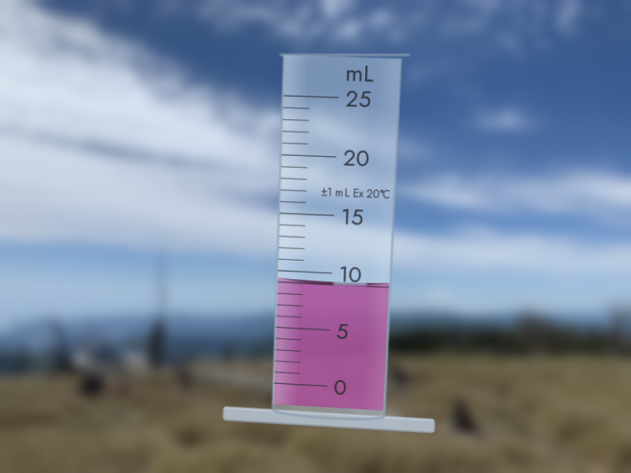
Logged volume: 9 mL
